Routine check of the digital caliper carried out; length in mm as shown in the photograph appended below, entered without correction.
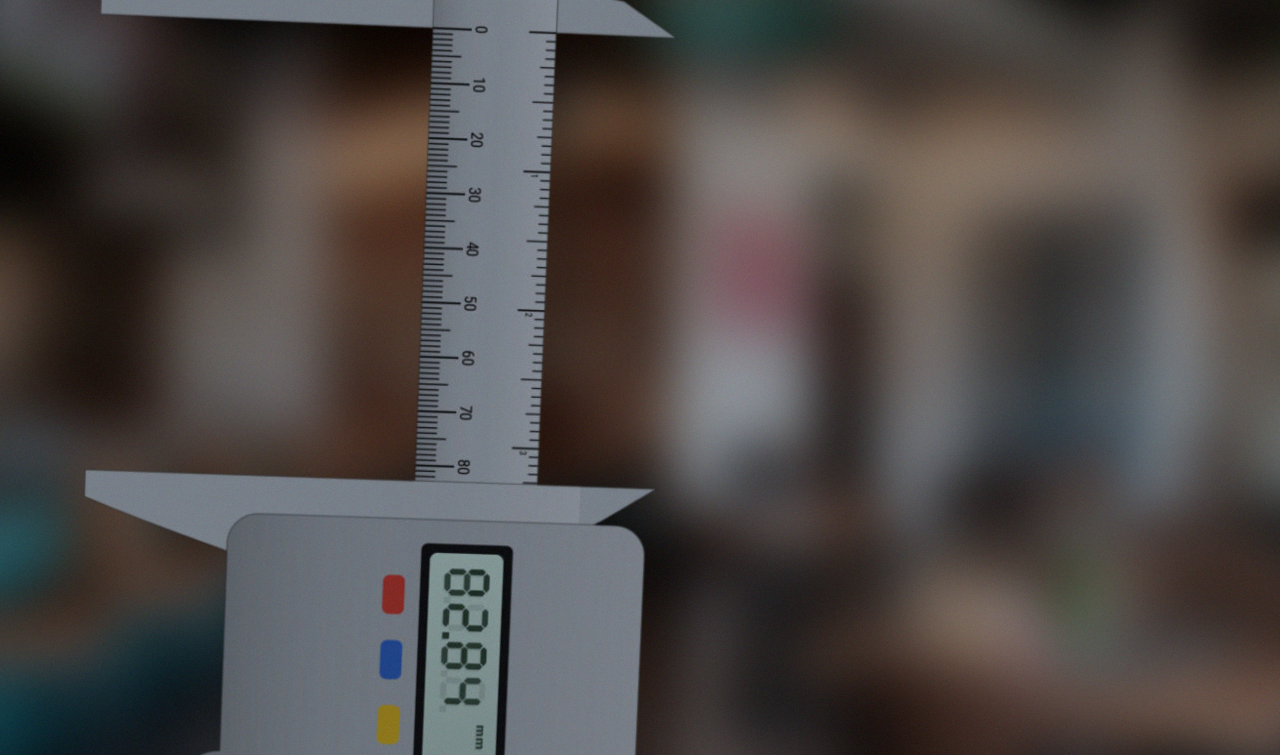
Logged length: 82.84 mm
